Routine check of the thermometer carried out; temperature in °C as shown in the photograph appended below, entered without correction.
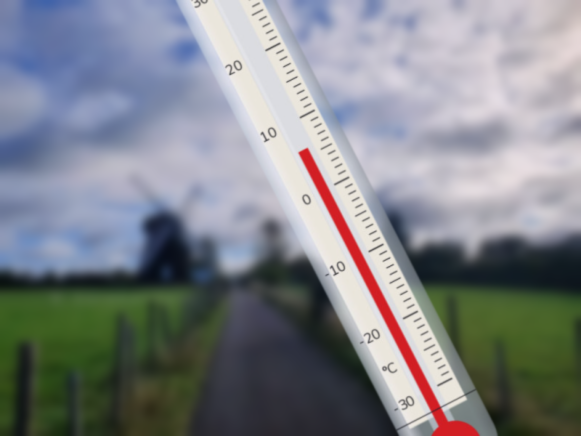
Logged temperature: 6 °C
